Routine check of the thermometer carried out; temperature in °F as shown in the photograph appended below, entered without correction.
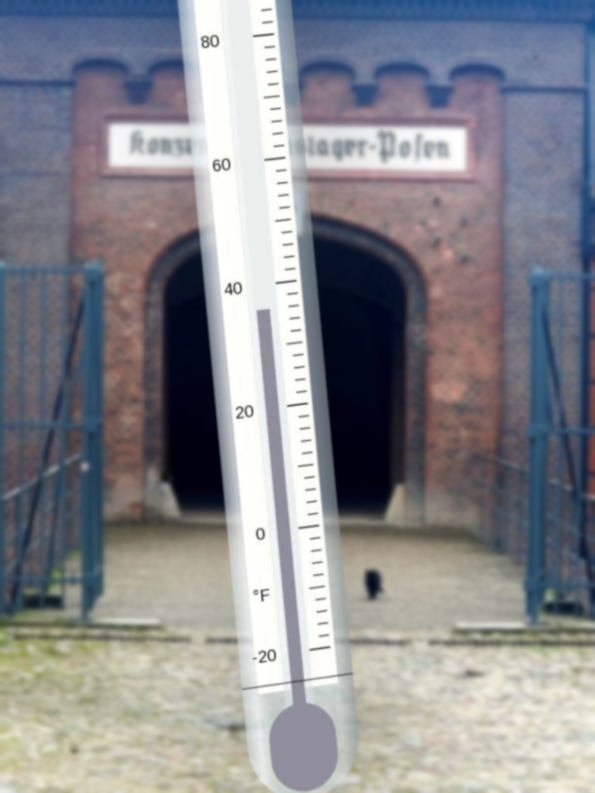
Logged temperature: 36 °F
